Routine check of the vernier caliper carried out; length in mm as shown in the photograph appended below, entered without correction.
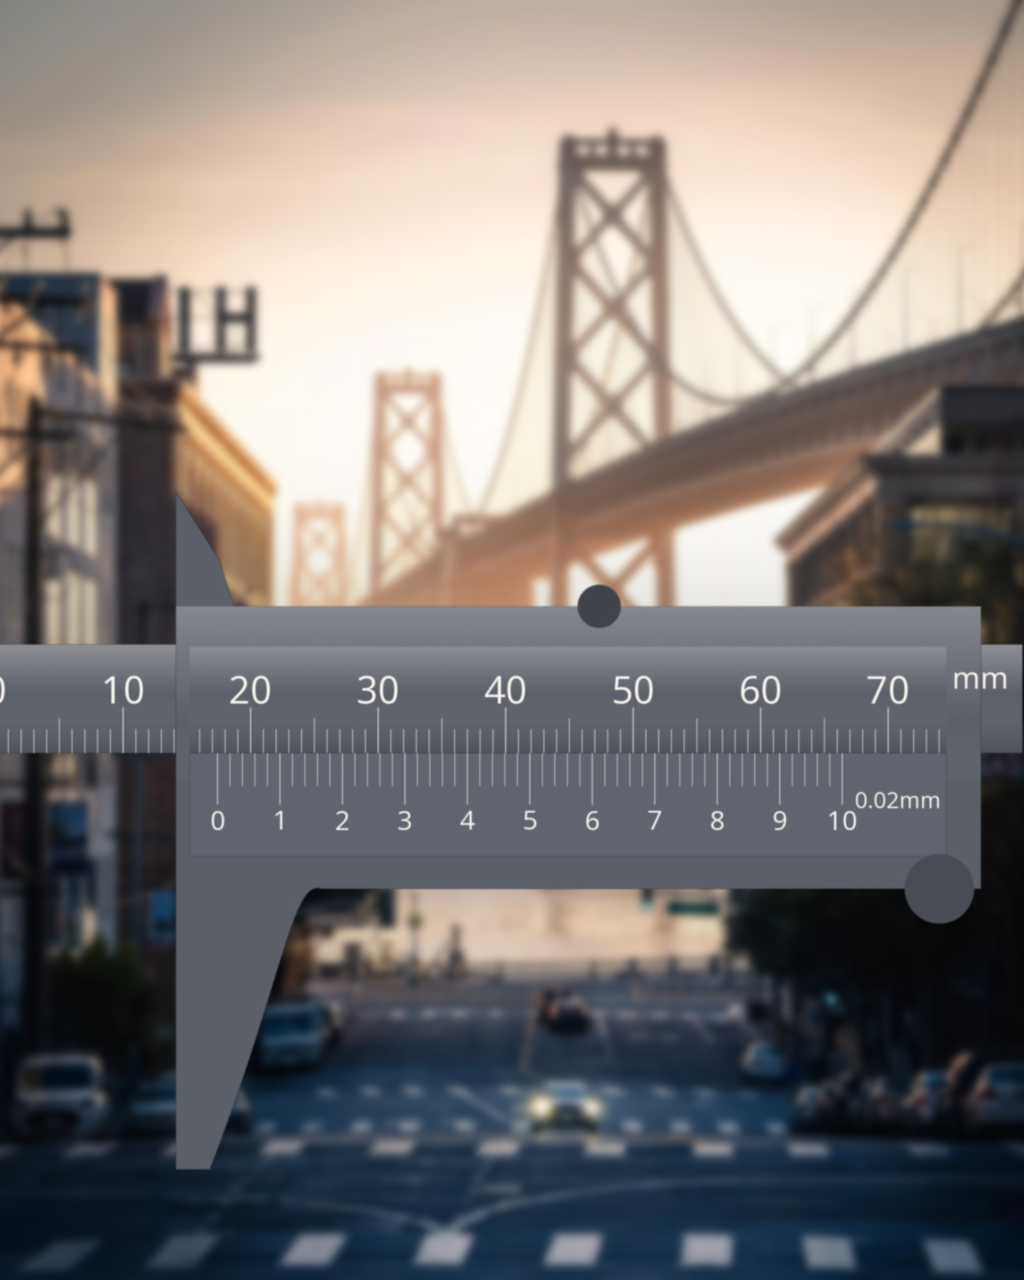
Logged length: 17.4 mm
